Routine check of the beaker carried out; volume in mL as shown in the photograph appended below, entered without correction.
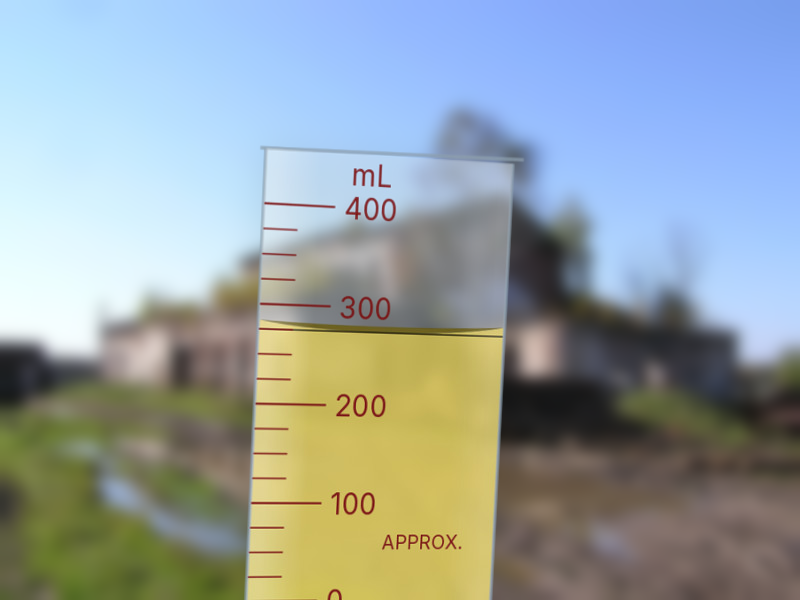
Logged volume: 275 mL
